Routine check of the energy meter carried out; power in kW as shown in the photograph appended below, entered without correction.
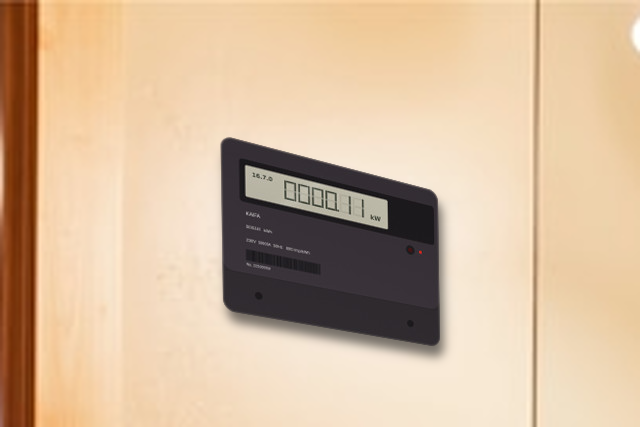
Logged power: 0.11 kW
